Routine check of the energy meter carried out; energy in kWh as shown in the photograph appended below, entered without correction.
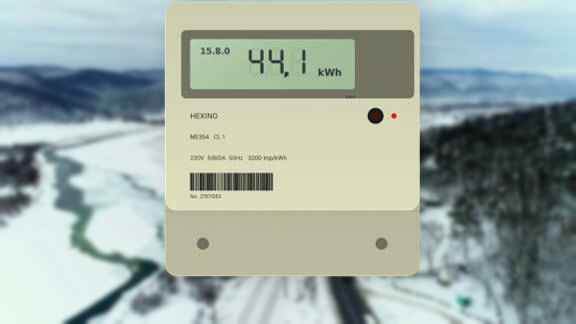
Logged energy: 44.1 kWh
